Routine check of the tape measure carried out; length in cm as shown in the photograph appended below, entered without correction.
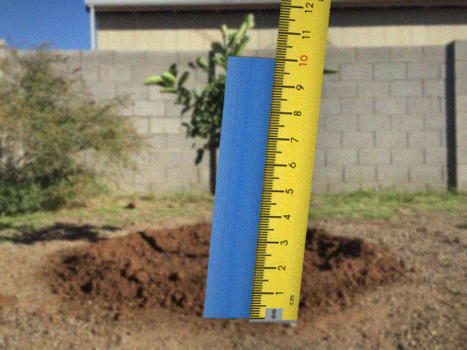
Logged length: 10 cm
